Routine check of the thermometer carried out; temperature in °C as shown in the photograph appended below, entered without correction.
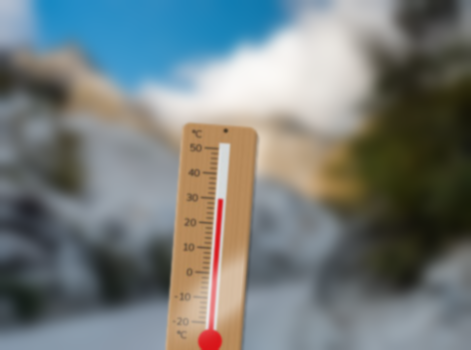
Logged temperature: 30 °C
